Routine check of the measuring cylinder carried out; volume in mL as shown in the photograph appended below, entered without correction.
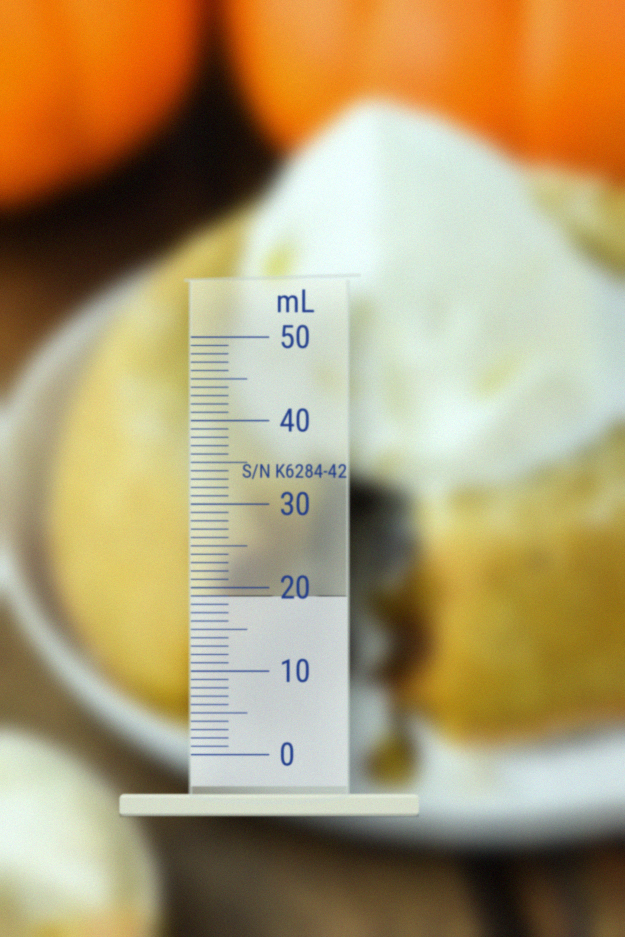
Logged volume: 19 mL
